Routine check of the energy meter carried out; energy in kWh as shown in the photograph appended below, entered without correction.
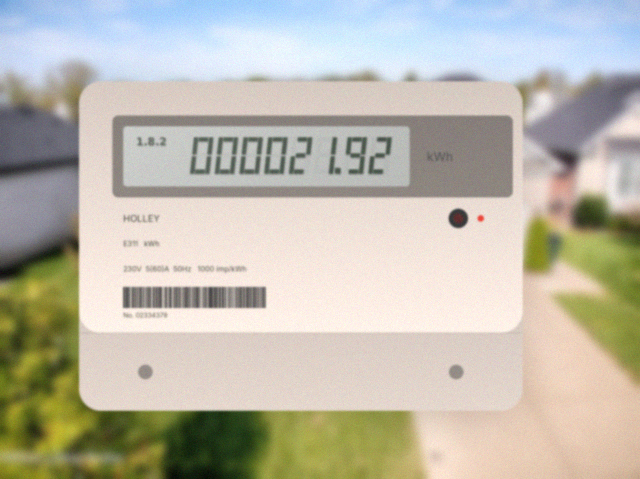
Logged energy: 21.92 kWh
